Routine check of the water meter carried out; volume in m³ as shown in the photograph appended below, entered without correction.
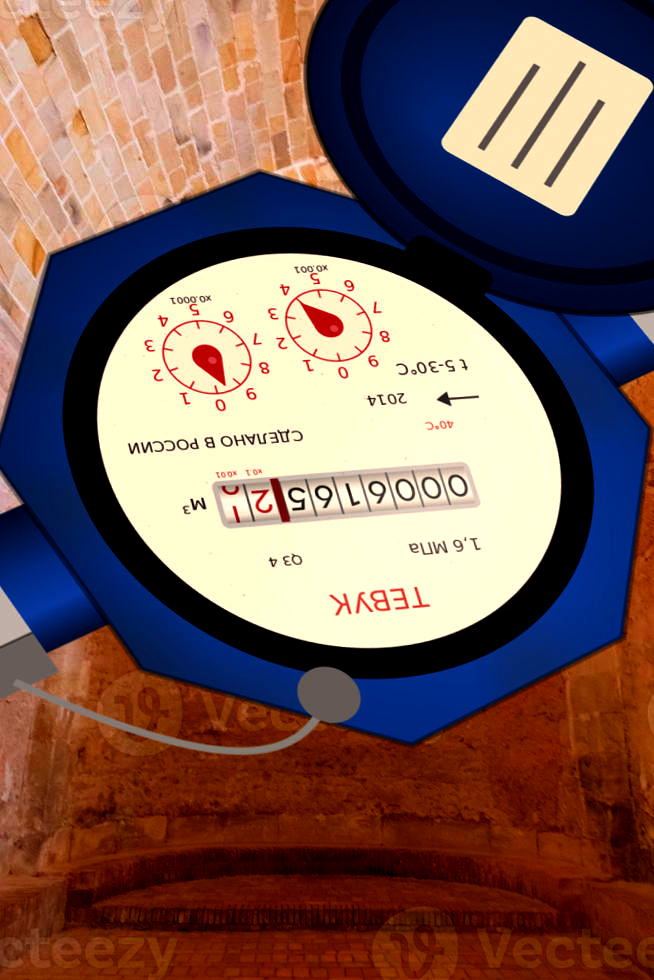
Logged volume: 6165.2139 m³
